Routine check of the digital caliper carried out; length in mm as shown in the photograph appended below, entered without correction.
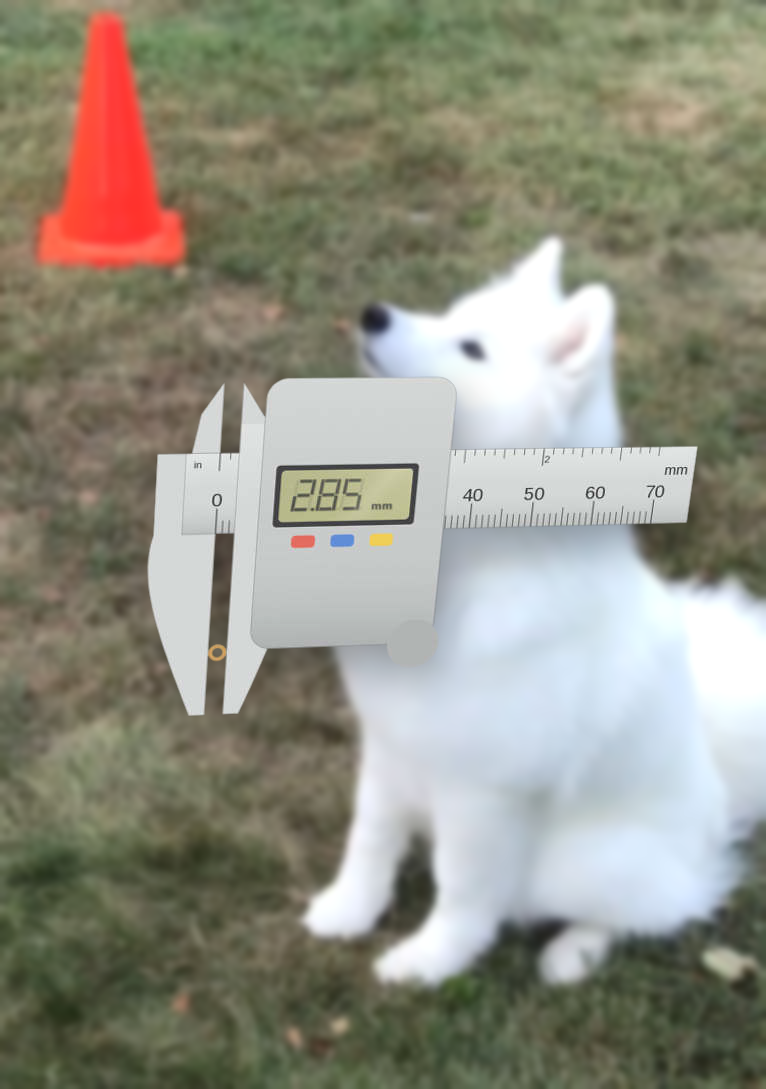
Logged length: 2.85 mm
